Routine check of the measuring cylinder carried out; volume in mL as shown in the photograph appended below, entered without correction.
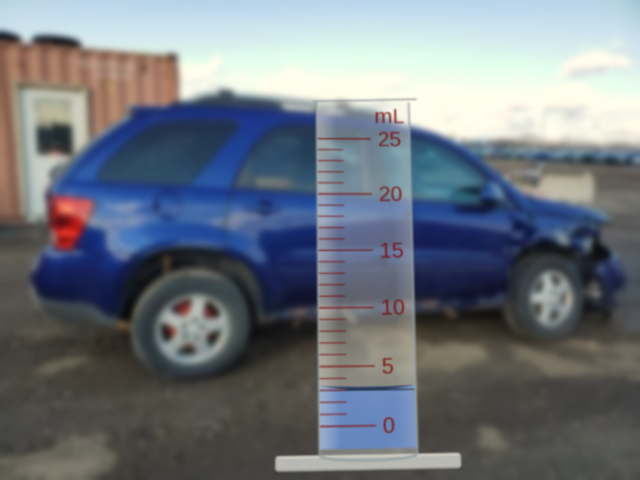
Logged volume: 3 mL
